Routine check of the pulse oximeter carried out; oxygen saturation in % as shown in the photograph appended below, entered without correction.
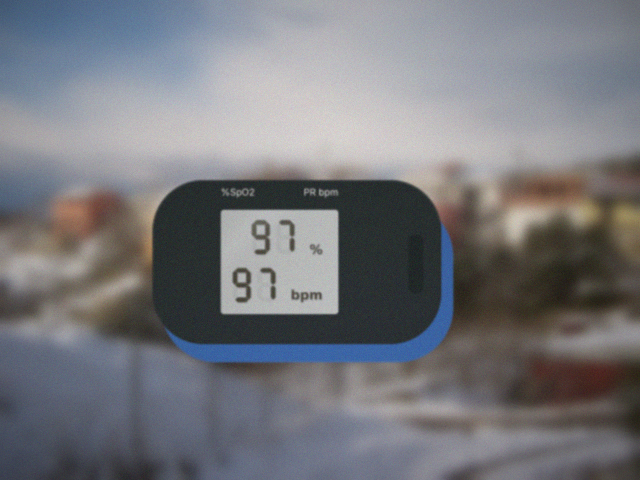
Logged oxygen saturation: 97 %
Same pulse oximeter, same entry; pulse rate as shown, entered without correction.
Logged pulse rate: 97 bpm
